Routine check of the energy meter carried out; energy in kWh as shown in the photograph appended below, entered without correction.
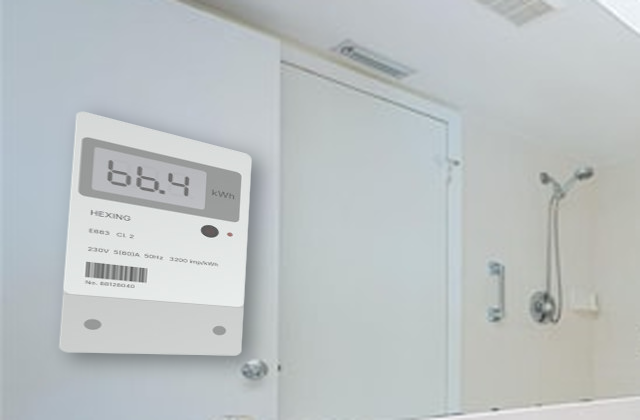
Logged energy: 66.4 kWh
